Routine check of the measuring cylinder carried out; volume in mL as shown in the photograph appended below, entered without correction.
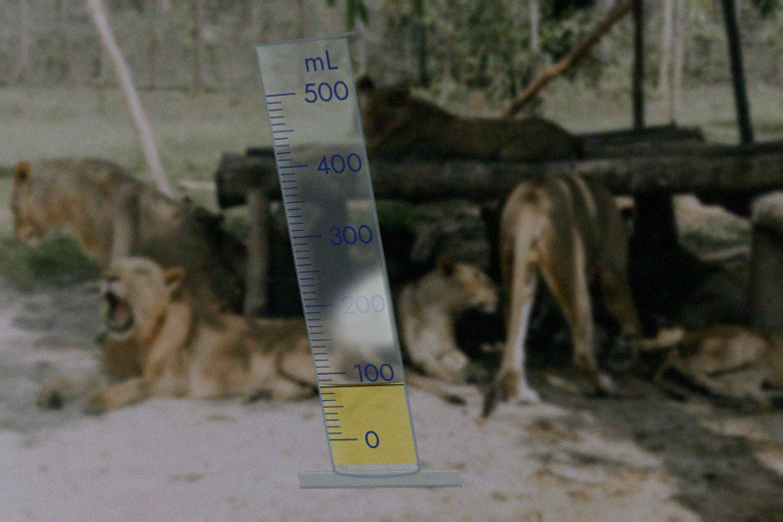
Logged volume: 80 mL
